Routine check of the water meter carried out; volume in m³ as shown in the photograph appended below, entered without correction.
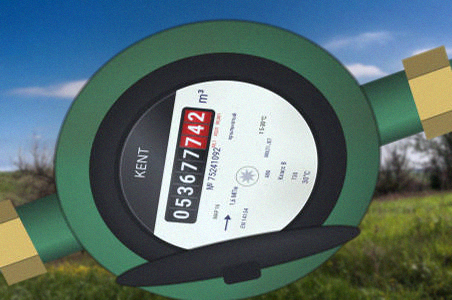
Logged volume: 53677.742 m³
